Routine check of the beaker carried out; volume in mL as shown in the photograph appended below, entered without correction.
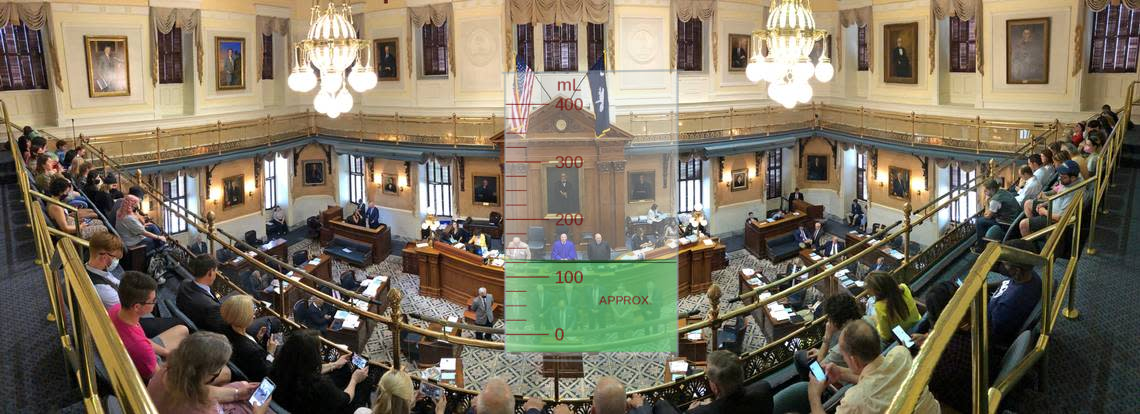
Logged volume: 125 mL
